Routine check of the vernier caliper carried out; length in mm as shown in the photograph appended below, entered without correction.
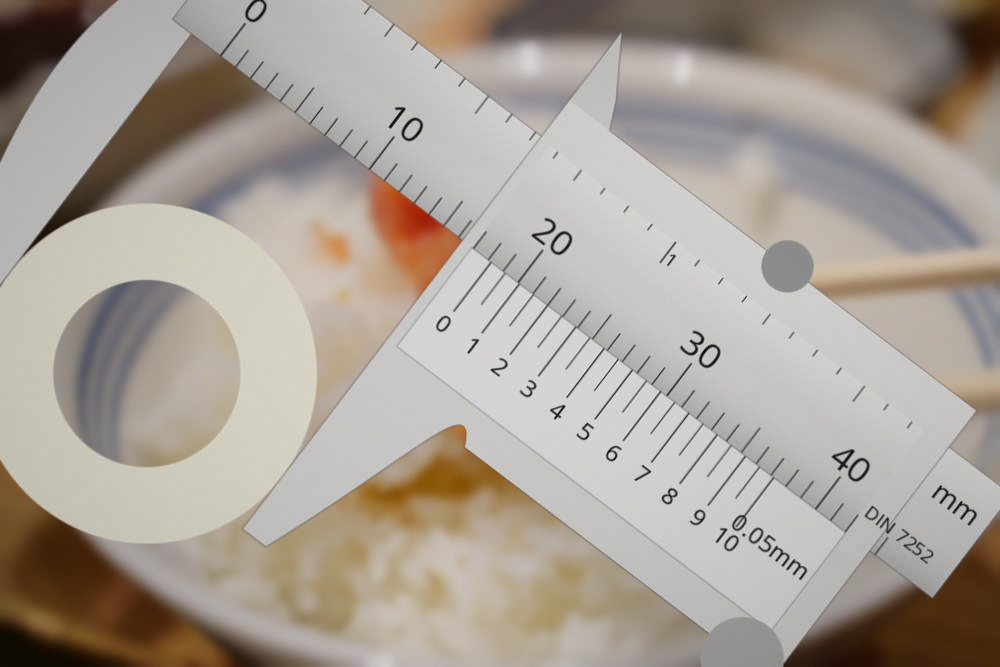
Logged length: 18.2 mm
